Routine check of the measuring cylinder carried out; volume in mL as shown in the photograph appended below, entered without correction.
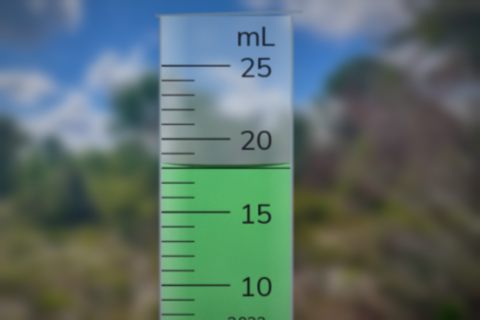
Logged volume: 18 mL
